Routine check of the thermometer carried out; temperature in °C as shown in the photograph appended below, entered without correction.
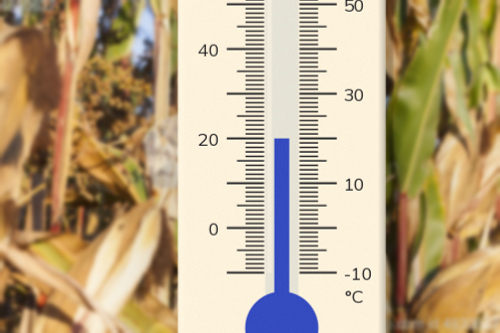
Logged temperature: 20 °C
